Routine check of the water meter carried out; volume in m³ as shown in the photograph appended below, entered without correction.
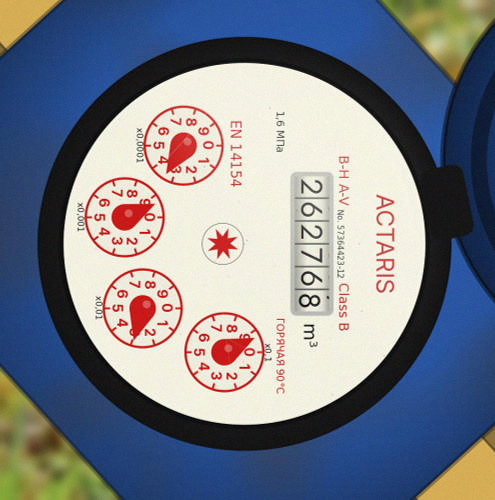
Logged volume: 262767.9293 m³
